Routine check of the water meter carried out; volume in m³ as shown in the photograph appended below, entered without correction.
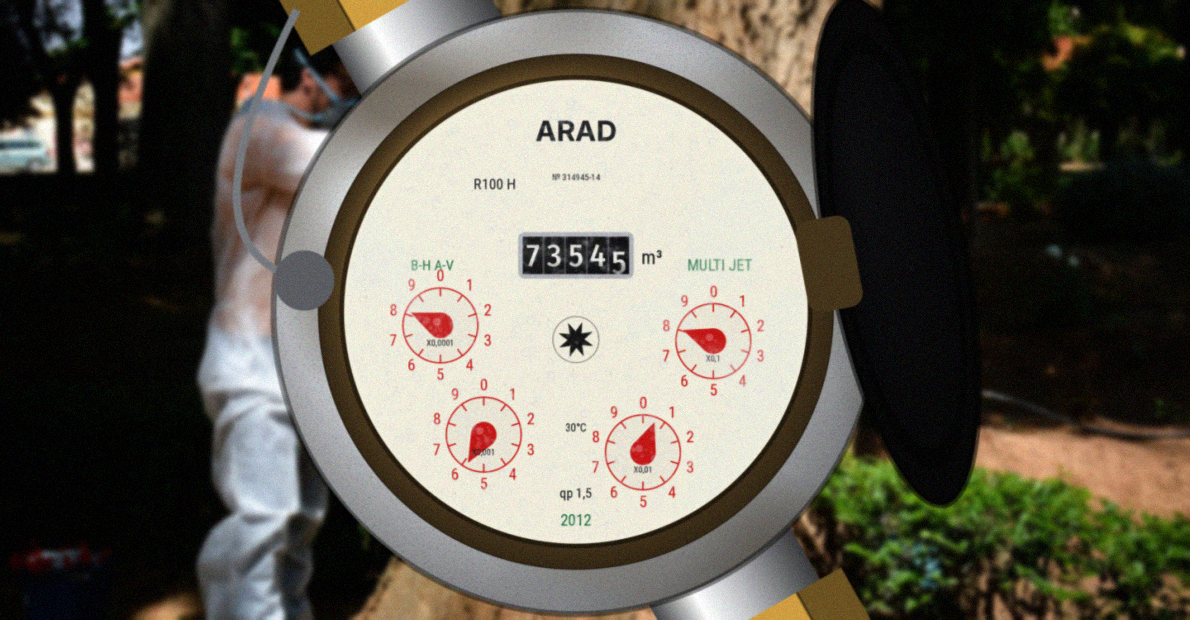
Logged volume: 73544.8058 m³
